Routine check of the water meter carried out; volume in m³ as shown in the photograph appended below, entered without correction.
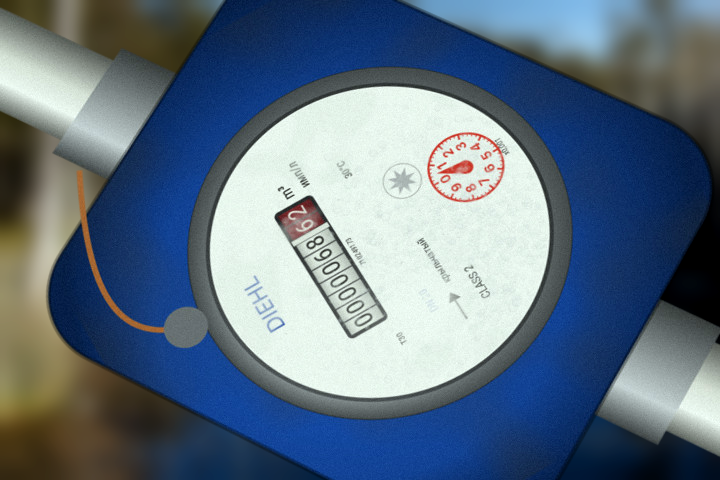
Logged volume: 68.620 m³
